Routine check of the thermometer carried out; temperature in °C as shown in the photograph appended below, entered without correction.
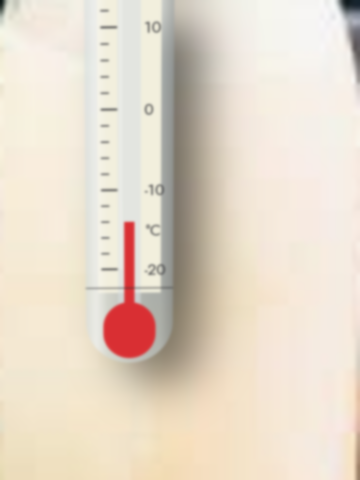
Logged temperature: -14 °C
